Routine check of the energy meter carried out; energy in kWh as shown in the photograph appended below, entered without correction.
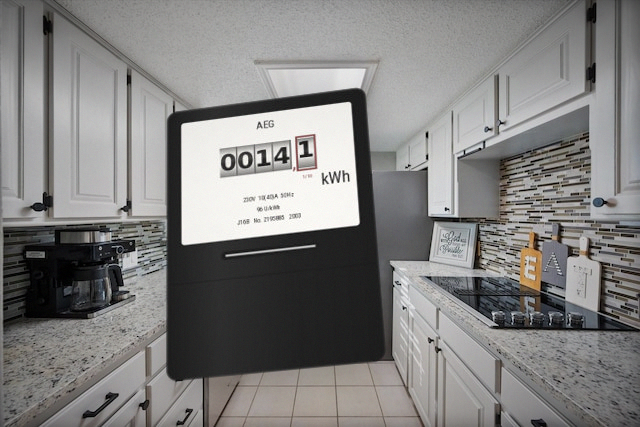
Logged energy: 14.1 kWh
